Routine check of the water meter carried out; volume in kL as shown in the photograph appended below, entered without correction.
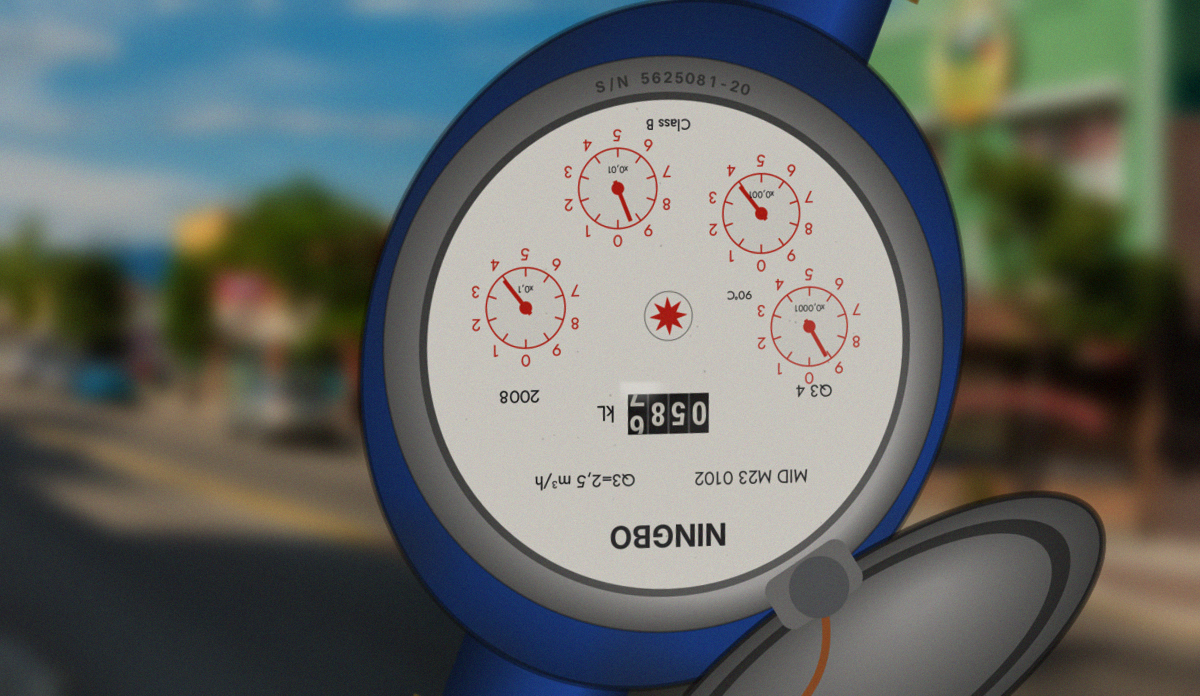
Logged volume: 586.3939 kL
